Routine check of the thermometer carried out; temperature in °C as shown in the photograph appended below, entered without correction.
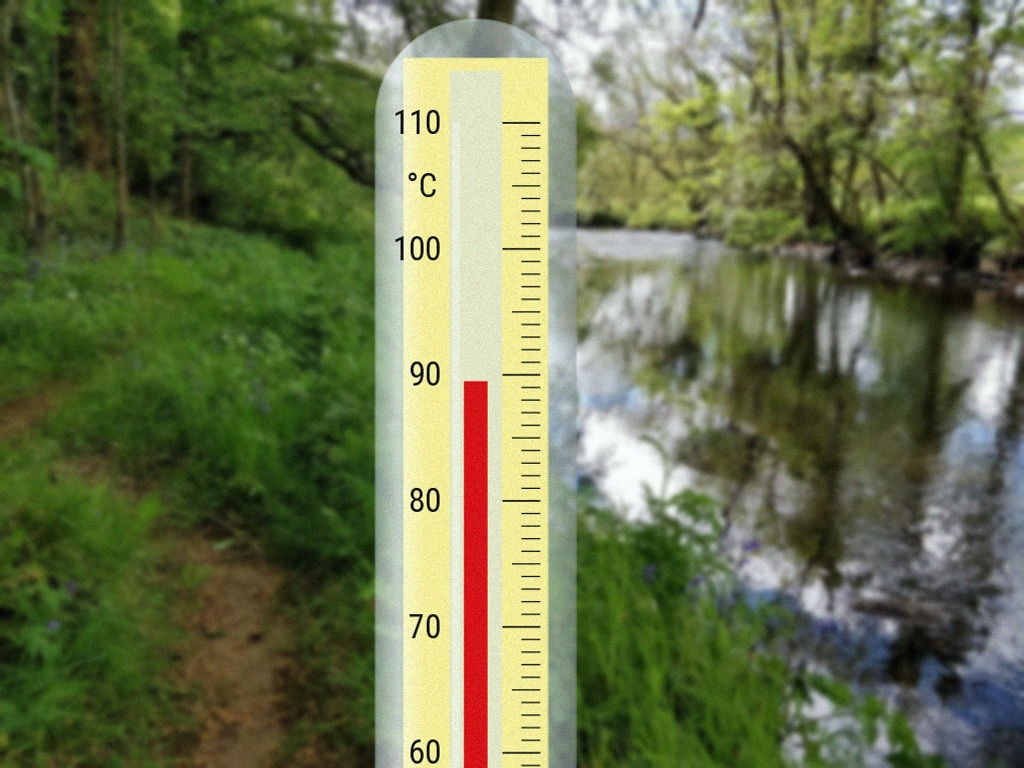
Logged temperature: 89.5 °C
